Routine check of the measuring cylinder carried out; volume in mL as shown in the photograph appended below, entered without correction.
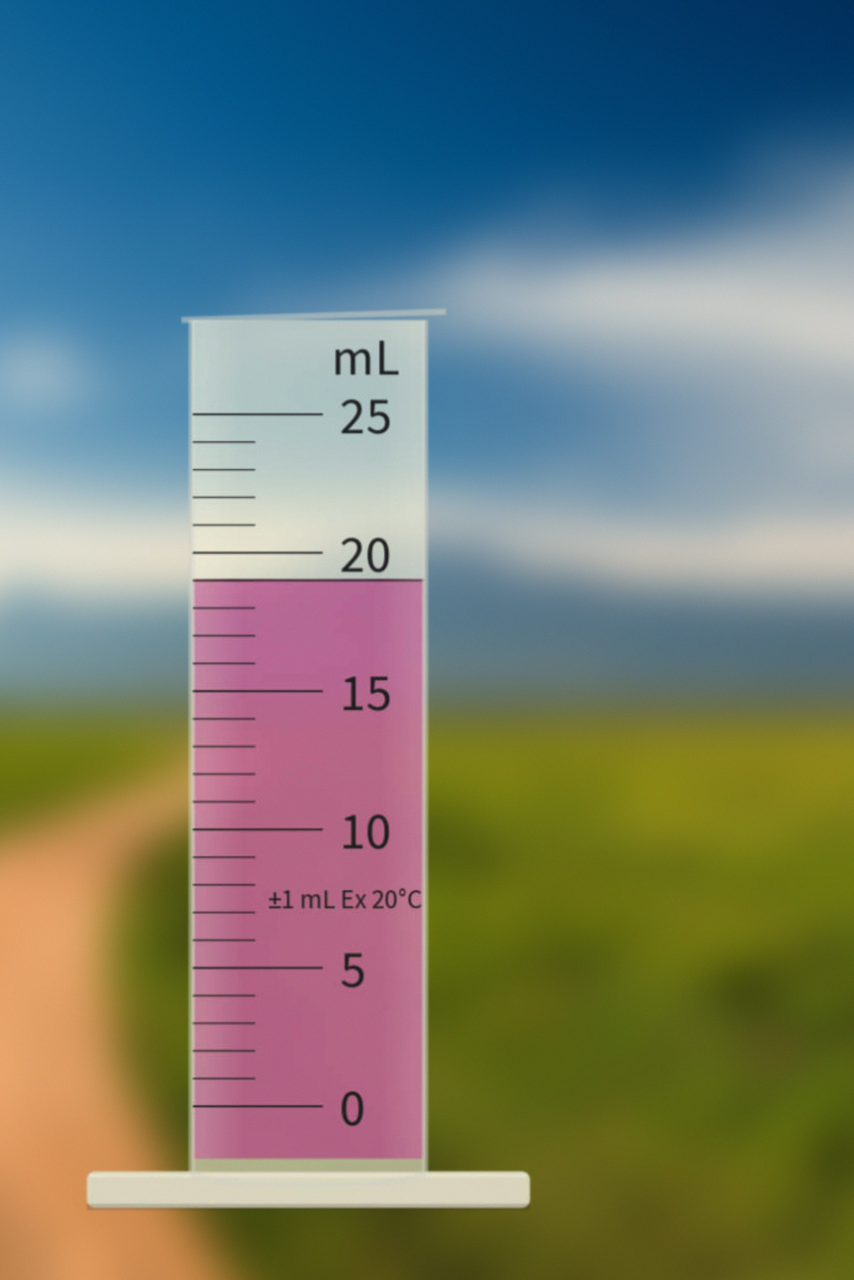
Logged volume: 19 mL
